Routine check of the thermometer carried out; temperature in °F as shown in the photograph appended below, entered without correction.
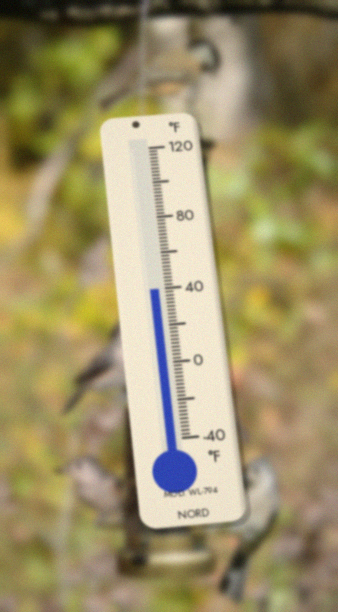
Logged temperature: 40 °F
